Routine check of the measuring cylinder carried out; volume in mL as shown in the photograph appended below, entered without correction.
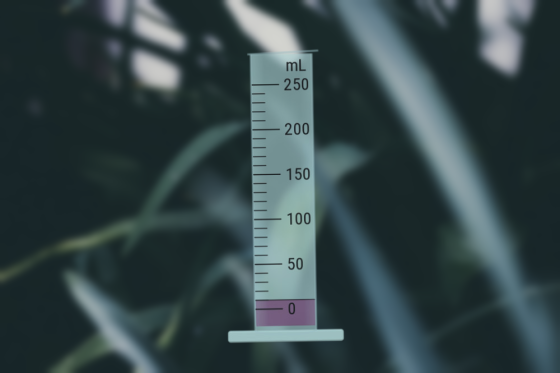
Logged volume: 10 mL
